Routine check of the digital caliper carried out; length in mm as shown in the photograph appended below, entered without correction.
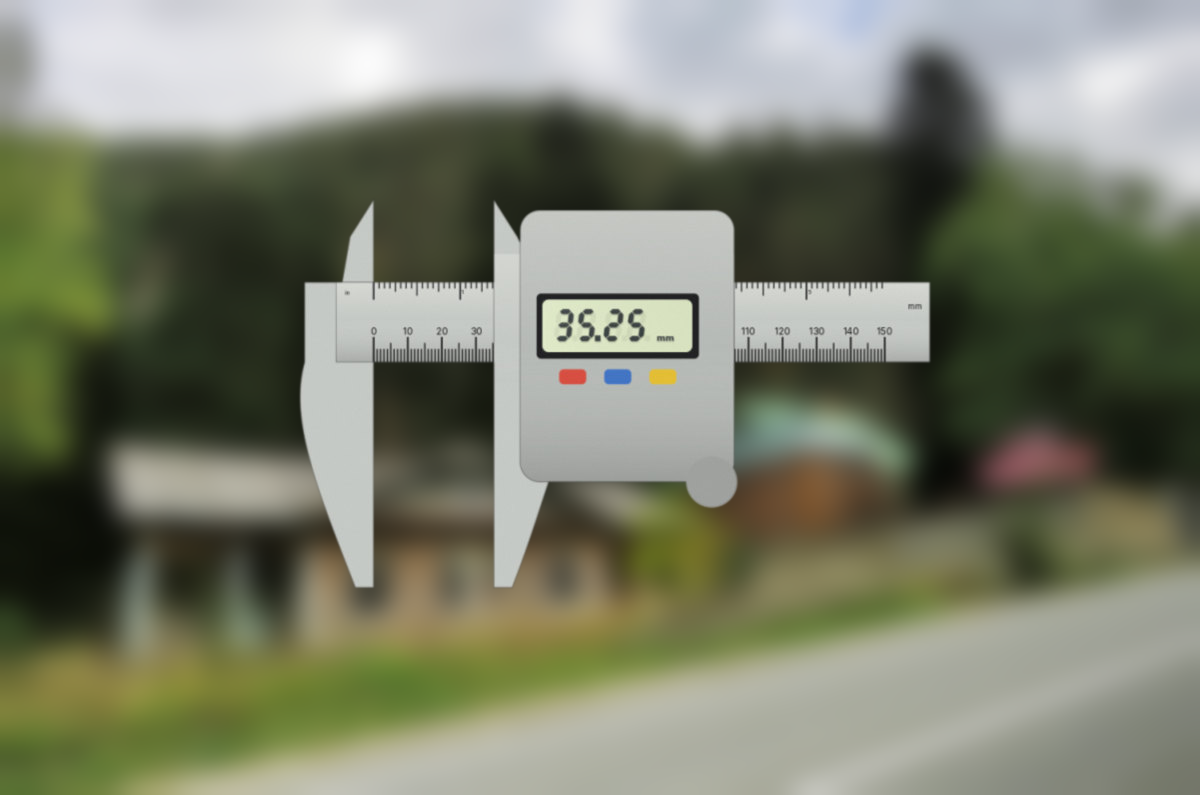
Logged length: 35.25 mm
